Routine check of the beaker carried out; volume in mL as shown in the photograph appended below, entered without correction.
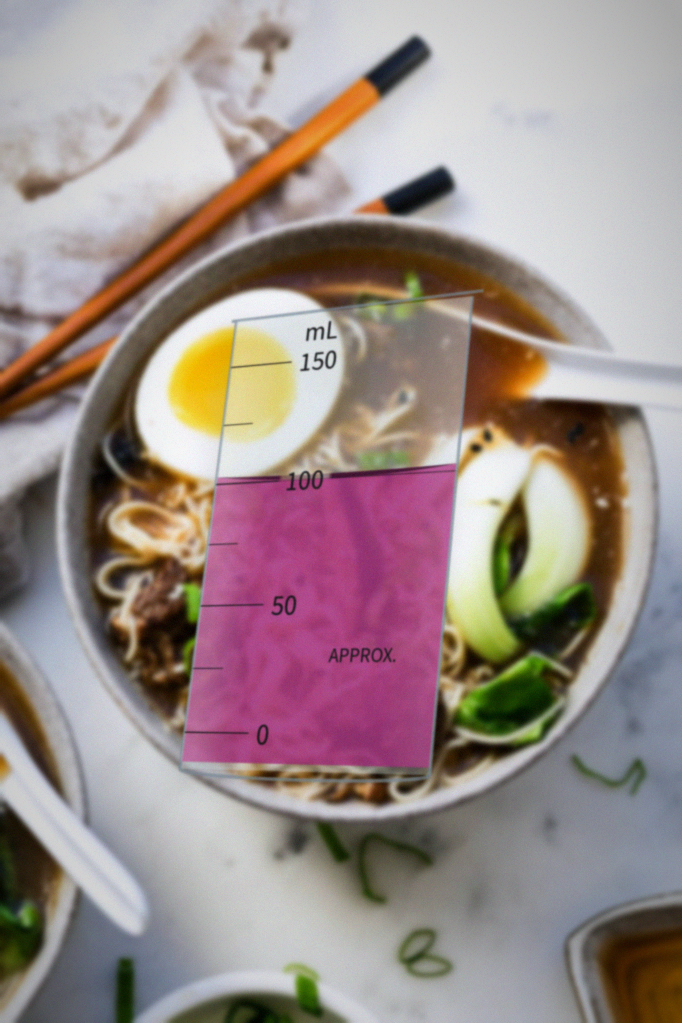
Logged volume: 100 mL
